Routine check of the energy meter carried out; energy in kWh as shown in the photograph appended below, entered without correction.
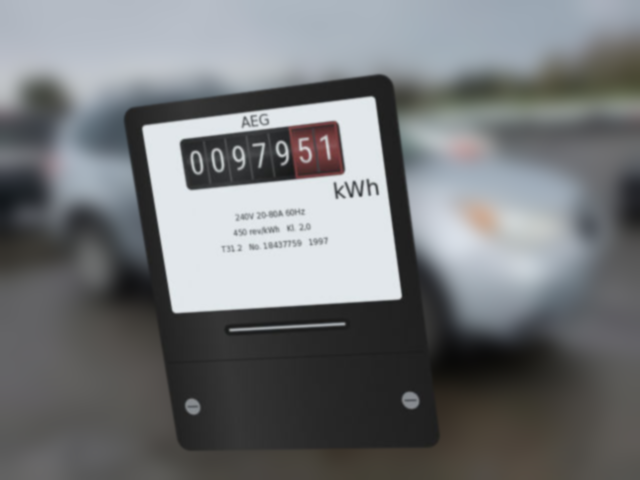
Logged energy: 979.51 kWh
